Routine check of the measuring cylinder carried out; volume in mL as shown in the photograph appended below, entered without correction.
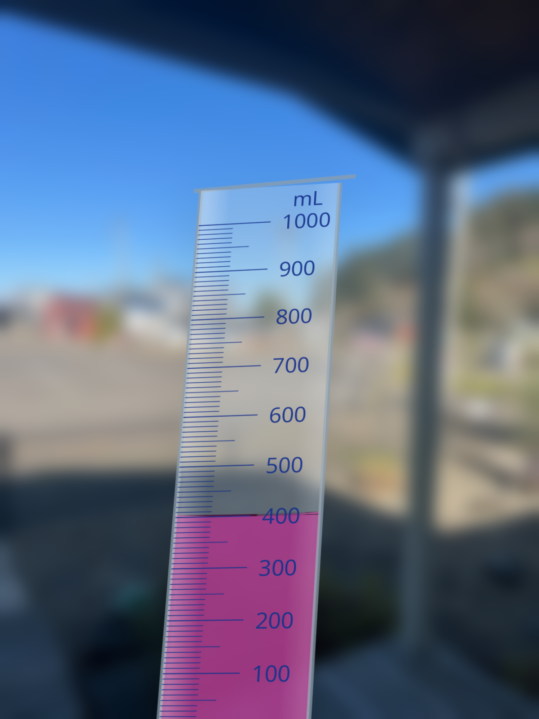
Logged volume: 400 mL
